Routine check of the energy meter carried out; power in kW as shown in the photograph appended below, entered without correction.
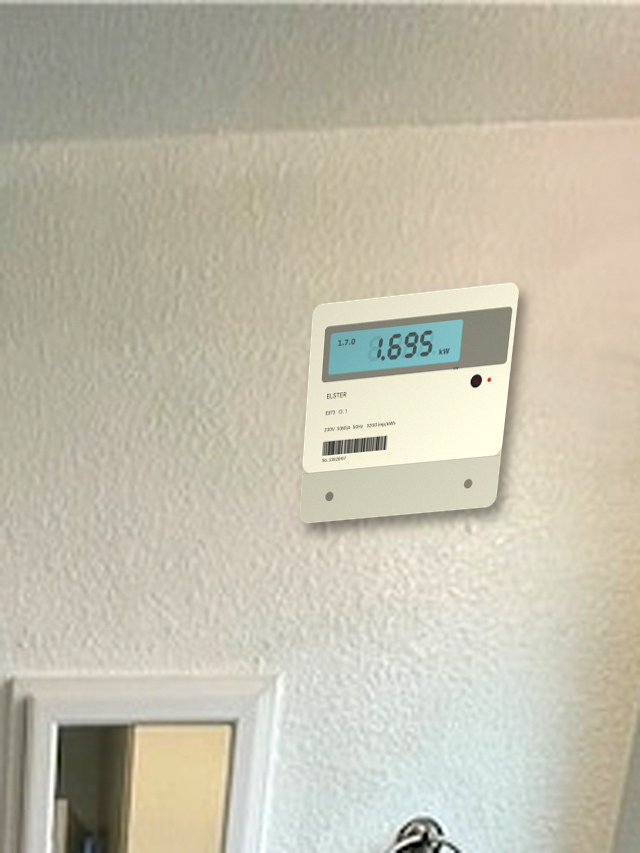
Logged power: 1.695 kW
